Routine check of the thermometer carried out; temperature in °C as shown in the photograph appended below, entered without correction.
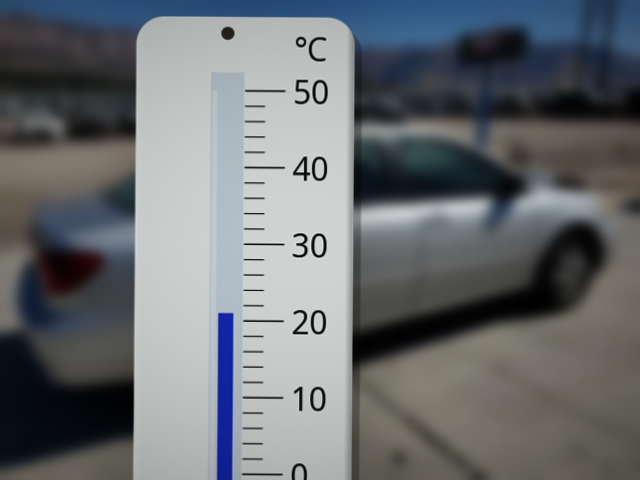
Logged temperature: 21 °C
